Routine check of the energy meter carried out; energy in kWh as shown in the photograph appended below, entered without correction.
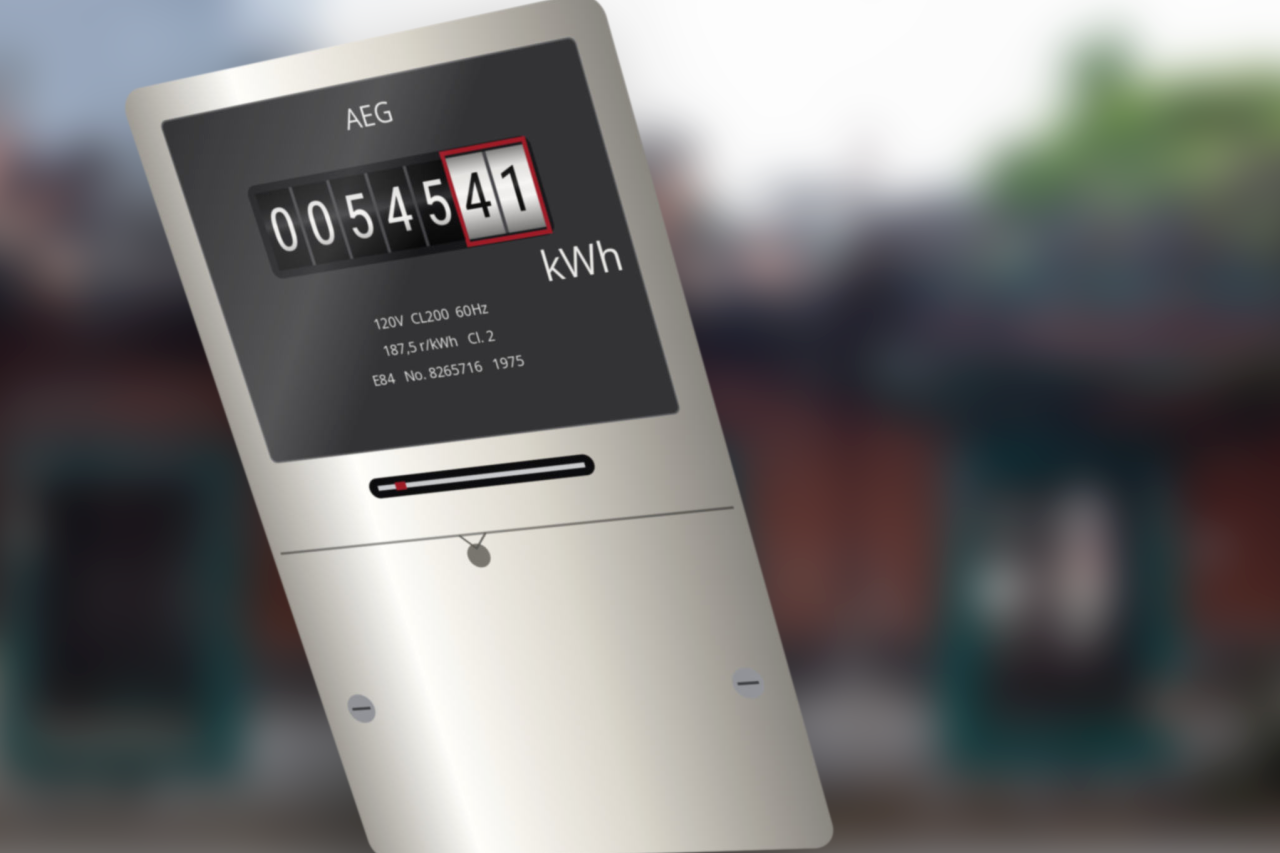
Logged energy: 545.41 kWh
